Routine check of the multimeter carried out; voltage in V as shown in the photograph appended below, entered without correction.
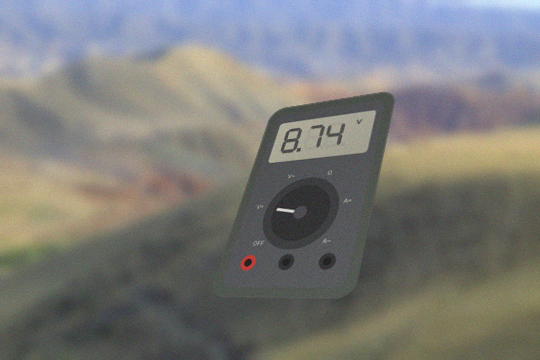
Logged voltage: 8.74 V
